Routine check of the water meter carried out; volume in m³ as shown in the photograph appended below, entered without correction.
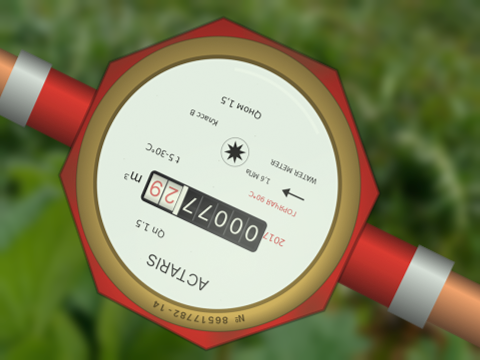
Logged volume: 77.29 m³
